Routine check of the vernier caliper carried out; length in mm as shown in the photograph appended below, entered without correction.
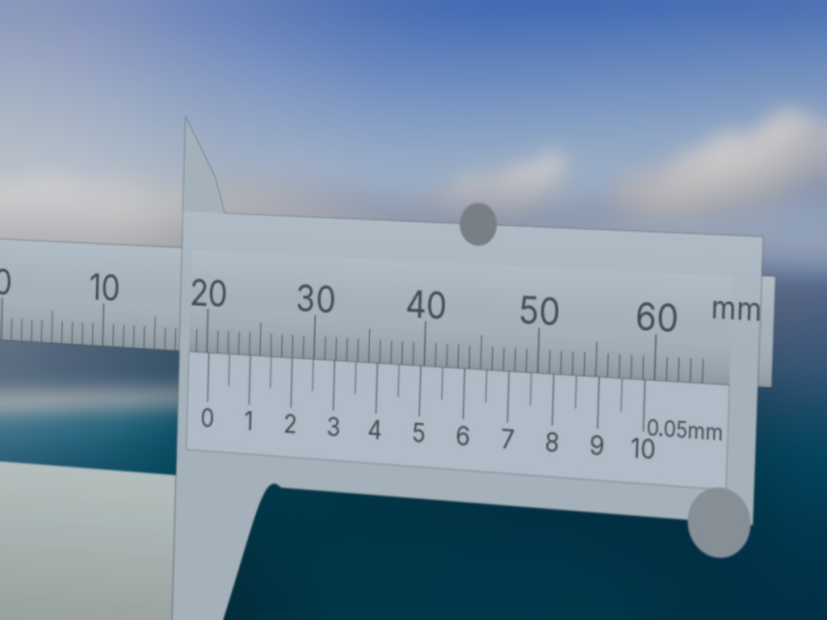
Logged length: 20.2 mm
